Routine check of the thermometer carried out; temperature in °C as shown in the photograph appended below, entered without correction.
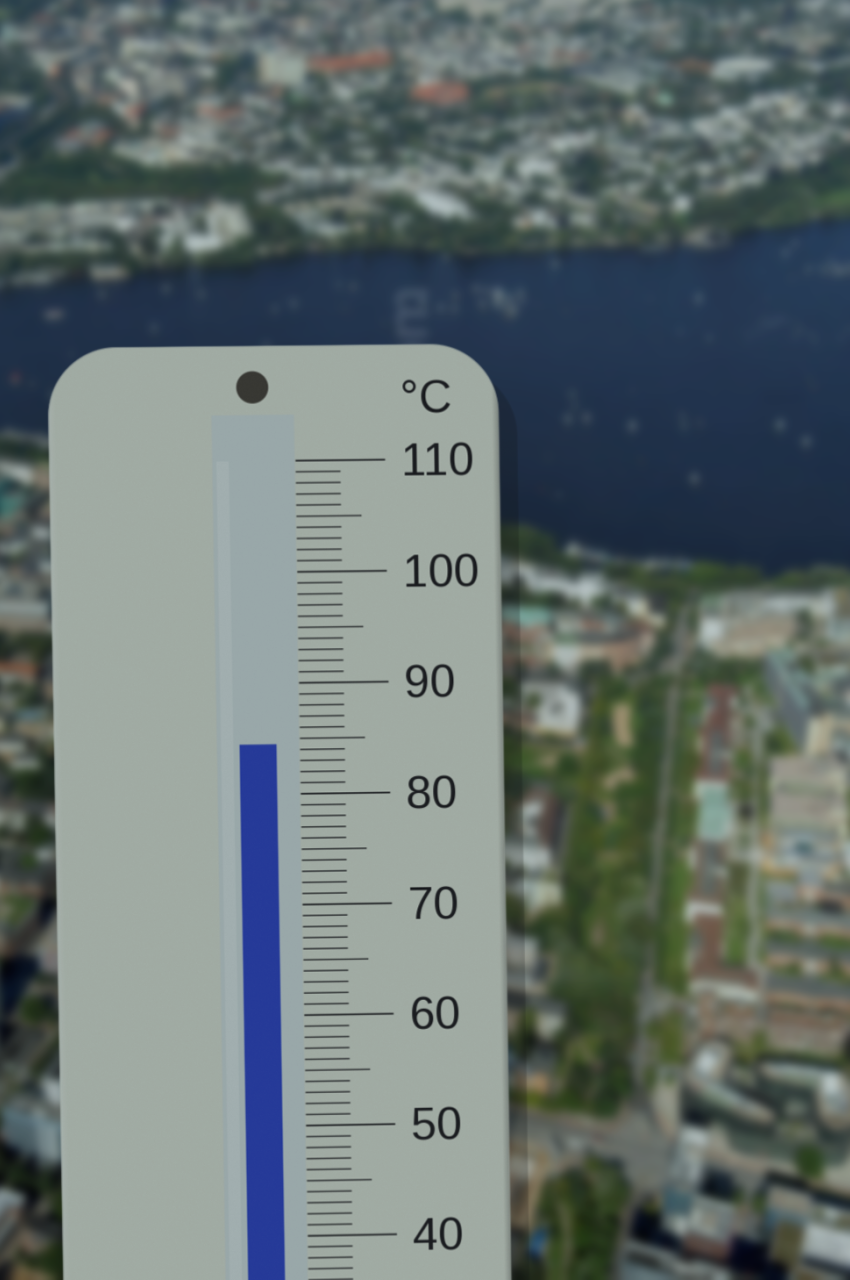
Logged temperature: 84.5 °C
